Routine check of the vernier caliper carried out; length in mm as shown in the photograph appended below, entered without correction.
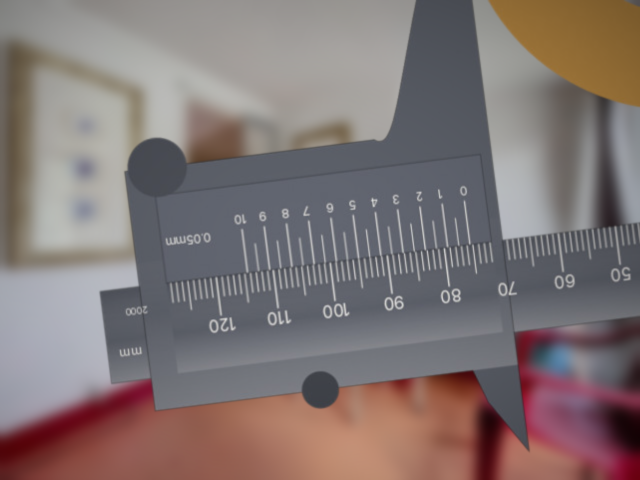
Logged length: 75.5 mm
